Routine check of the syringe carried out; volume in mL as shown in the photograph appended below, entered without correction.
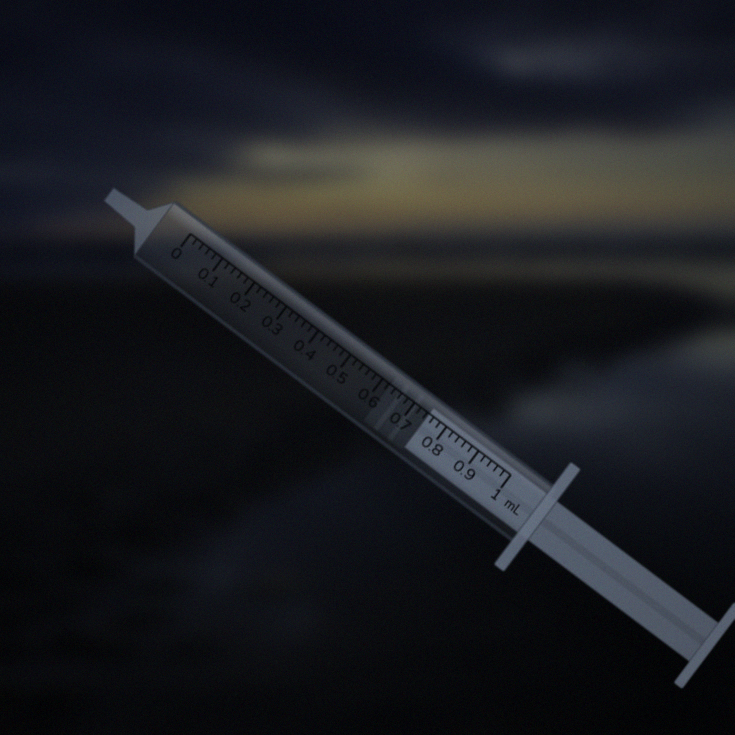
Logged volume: 0.62 mL
